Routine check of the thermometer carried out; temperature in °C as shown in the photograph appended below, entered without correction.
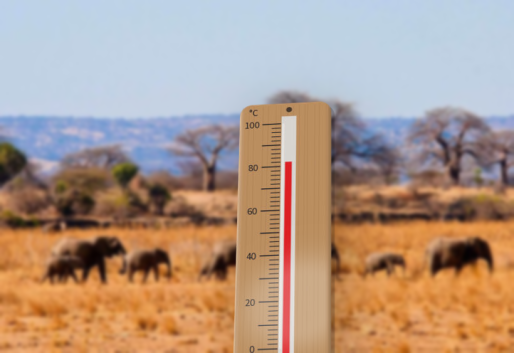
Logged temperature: 82 °C
